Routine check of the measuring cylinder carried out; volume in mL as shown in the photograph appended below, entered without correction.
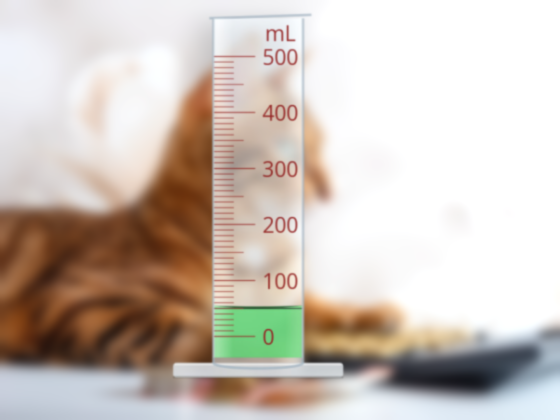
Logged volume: 50 mL
